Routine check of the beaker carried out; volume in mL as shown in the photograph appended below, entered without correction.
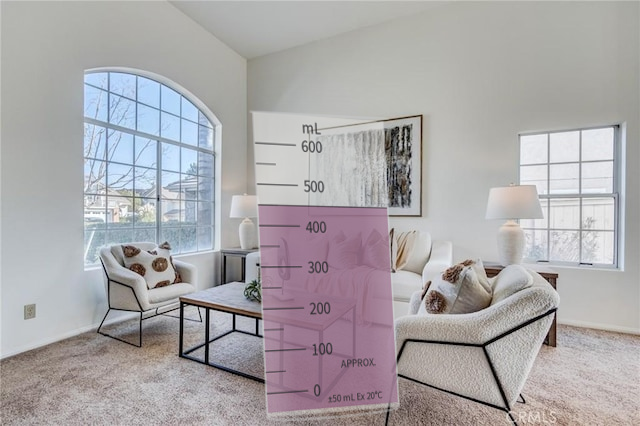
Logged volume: 450 mL
